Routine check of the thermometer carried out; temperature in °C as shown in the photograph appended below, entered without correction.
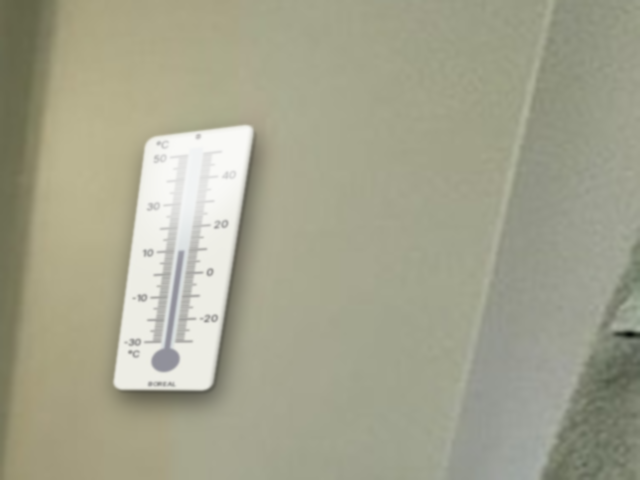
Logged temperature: 10 °C
